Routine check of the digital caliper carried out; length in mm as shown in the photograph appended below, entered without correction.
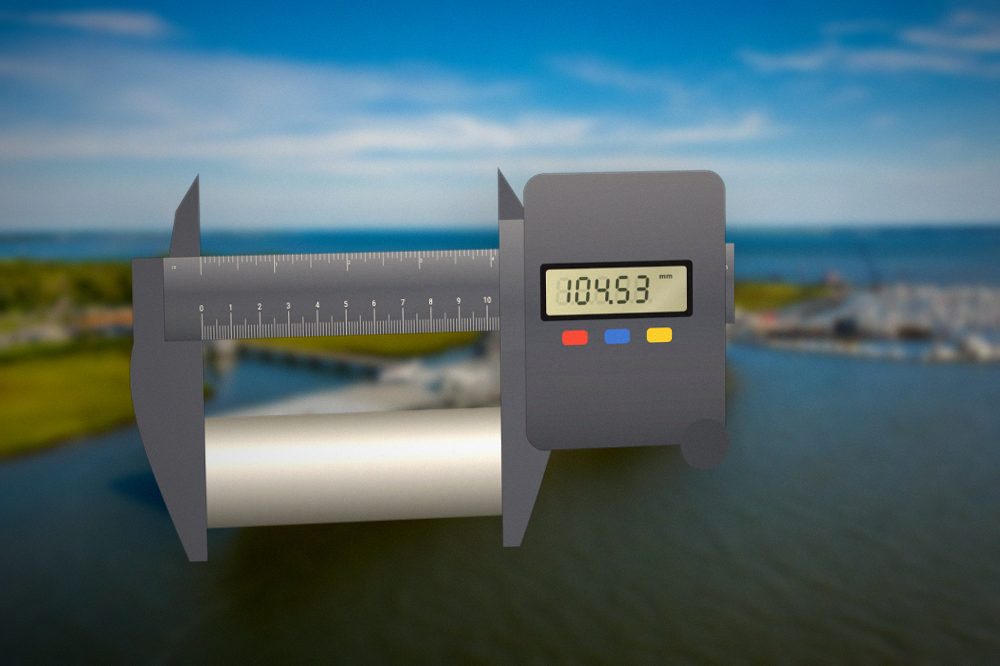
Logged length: 104.53 mm
